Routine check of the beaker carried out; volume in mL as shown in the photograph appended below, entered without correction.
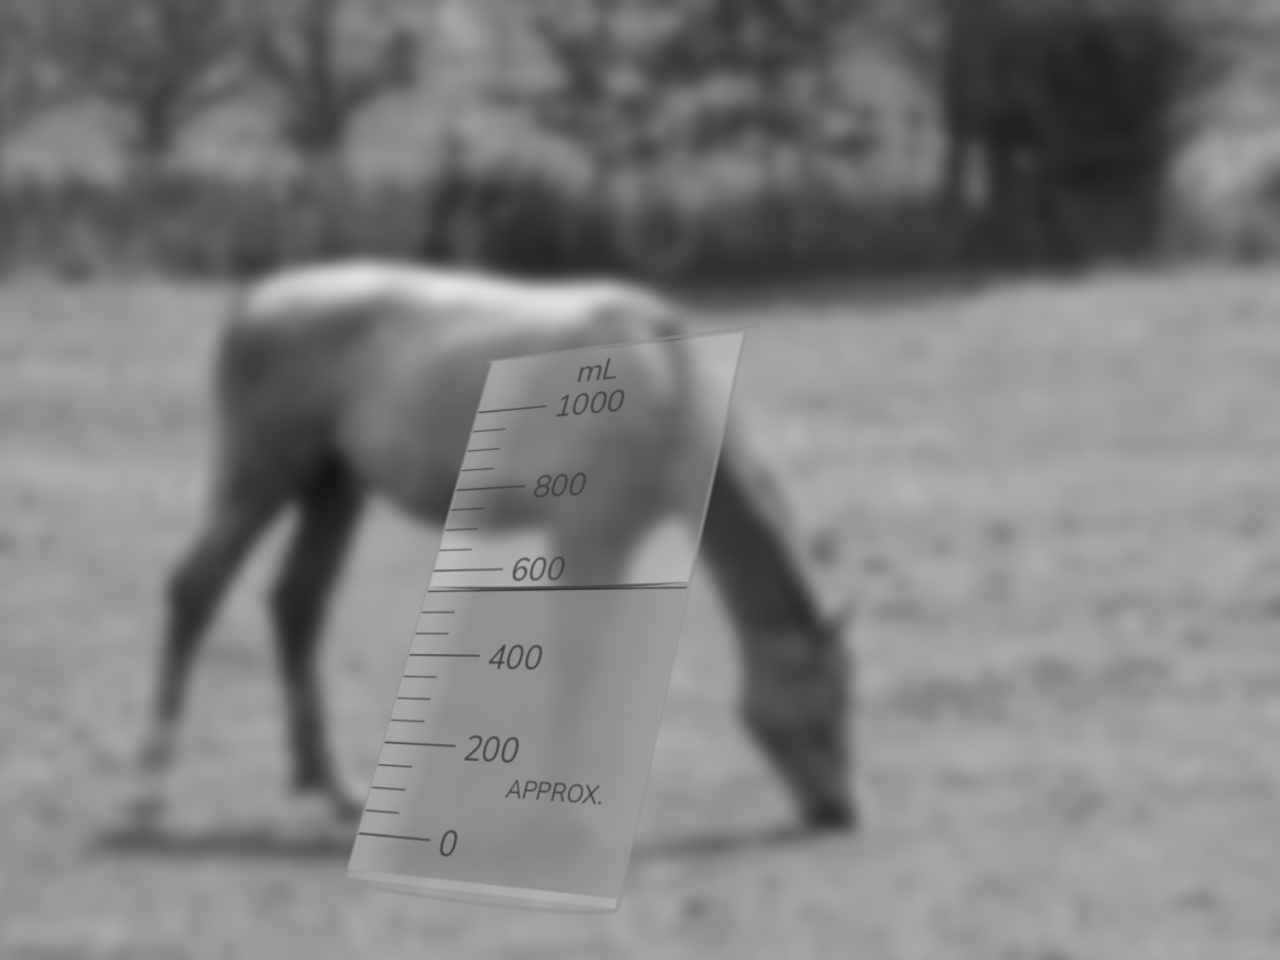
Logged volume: 550 mL
